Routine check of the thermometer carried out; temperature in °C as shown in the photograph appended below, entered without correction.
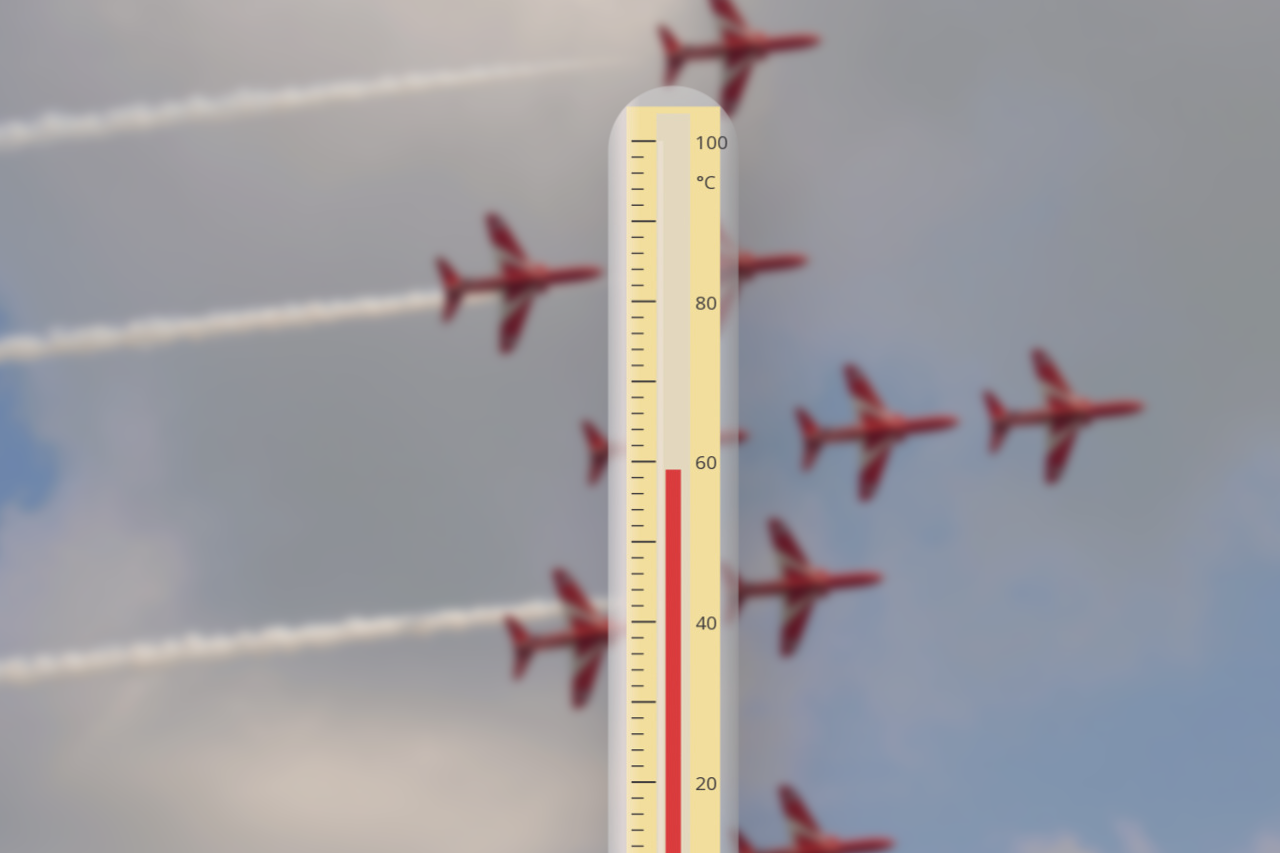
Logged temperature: 59 °C
